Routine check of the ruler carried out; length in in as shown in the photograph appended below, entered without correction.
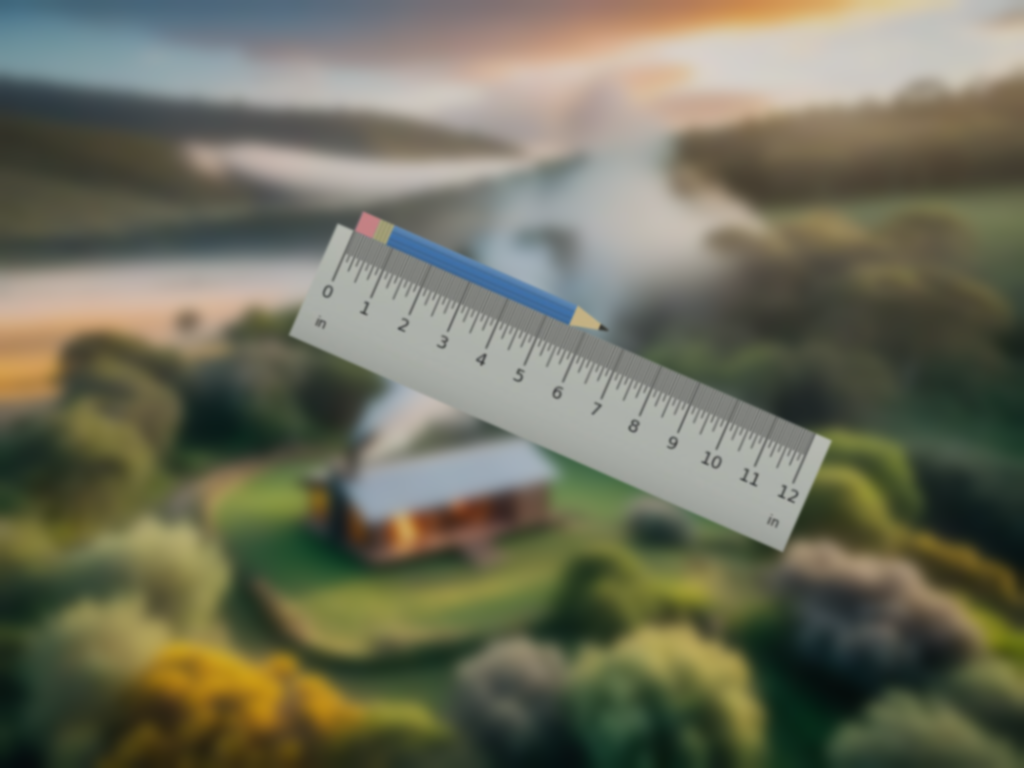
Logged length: 6.5 in
